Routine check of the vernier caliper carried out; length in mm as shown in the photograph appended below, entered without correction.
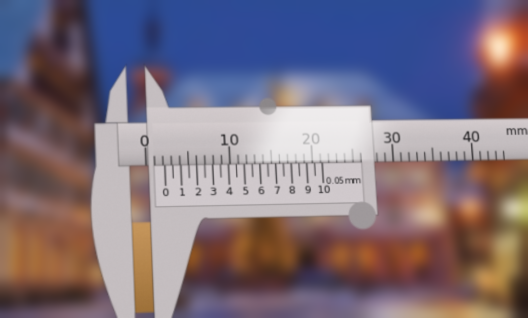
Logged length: 2.2 mm
